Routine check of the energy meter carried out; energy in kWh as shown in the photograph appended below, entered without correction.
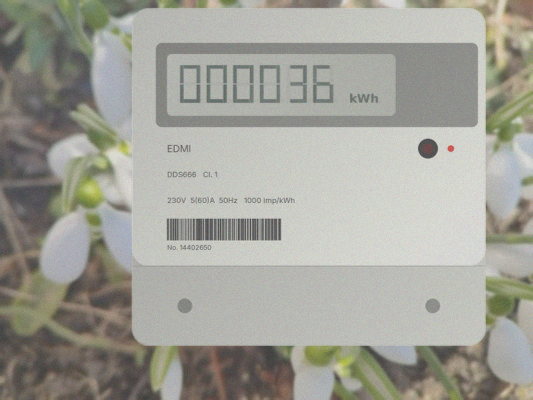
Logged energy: 36 kWh
